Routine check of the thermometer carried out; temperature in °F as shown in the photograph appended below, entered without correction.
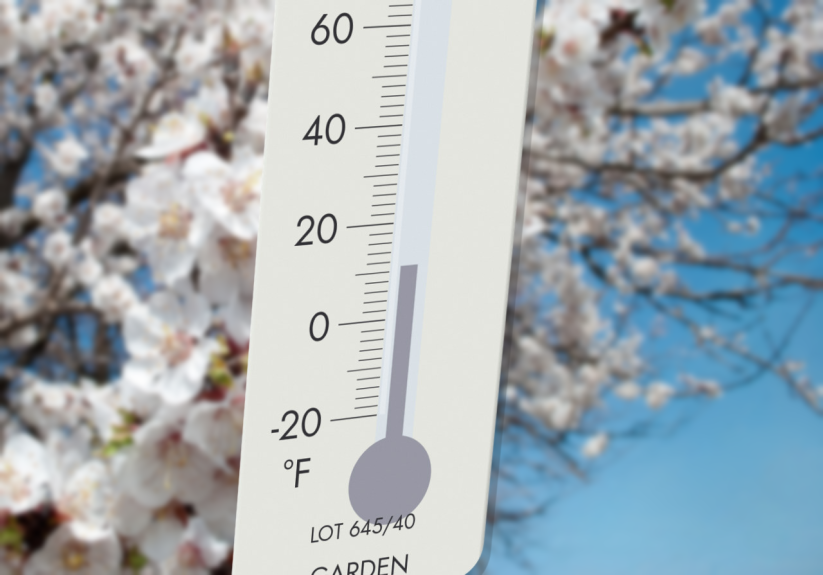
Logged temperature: 11 °F
